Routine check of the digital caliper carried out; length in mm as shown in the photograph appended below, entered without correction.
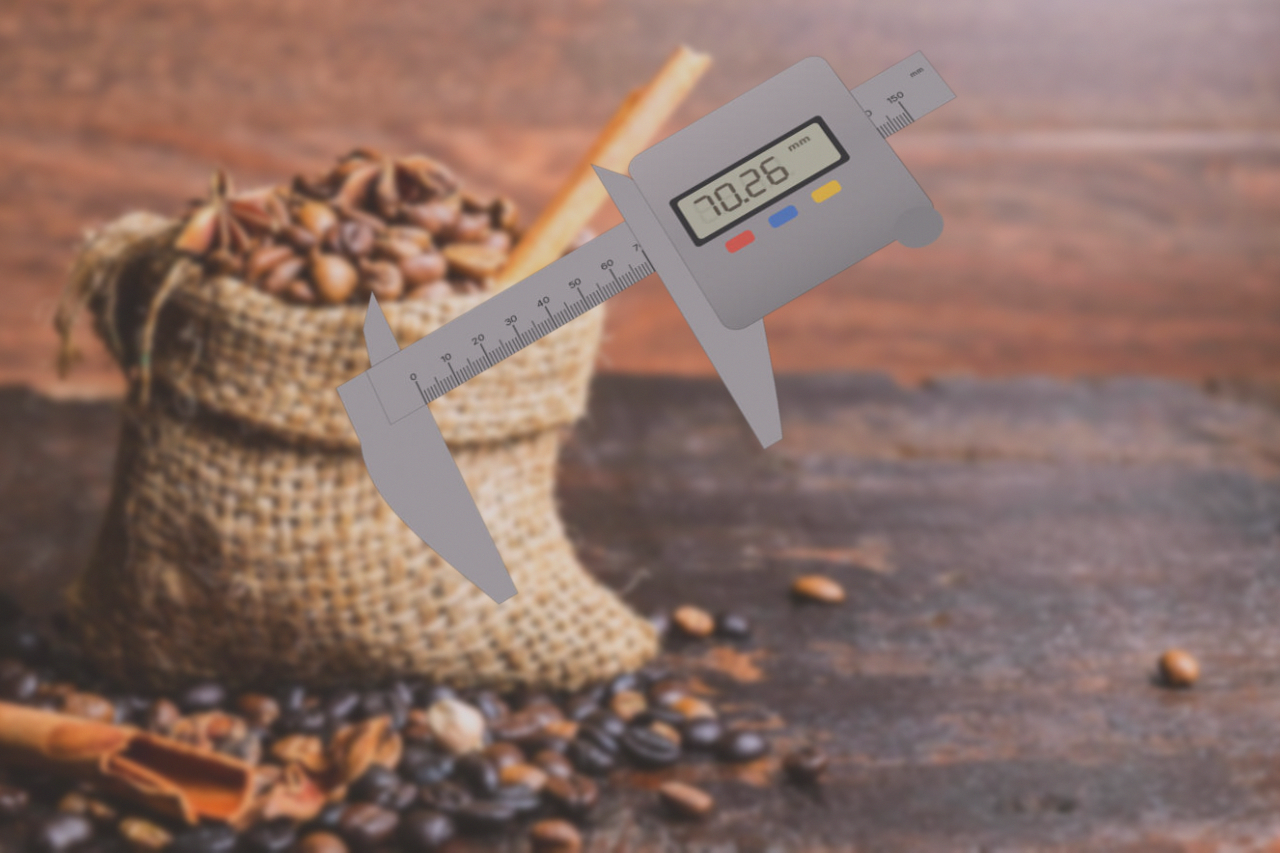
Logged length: 70.26 mm
